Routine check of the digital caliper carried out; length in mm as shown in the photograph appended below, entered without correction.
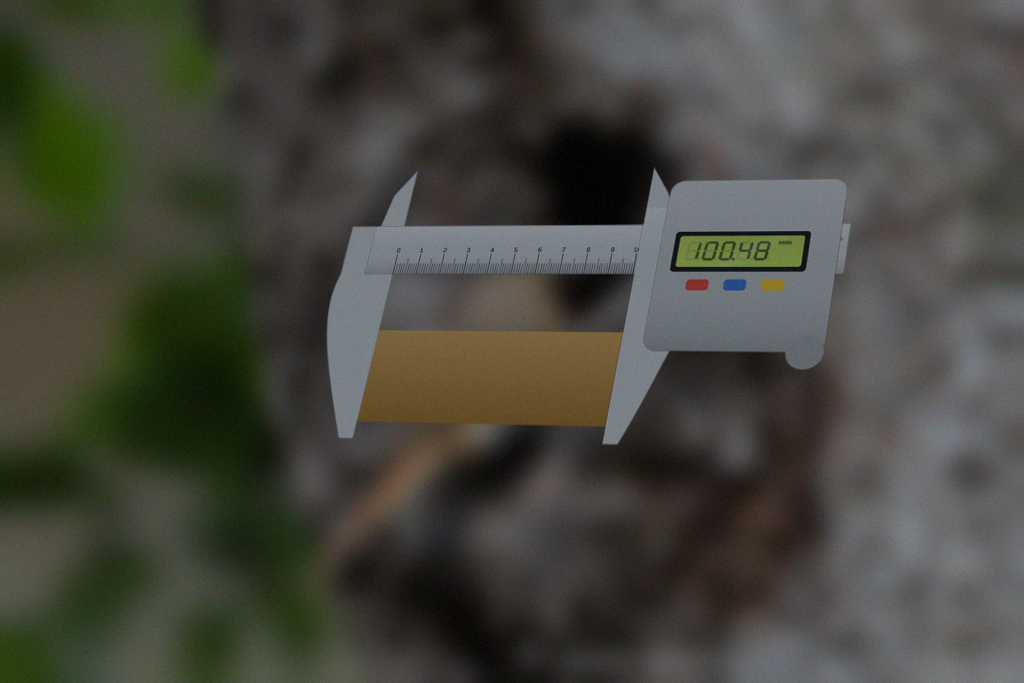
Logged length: 100.48 mm
